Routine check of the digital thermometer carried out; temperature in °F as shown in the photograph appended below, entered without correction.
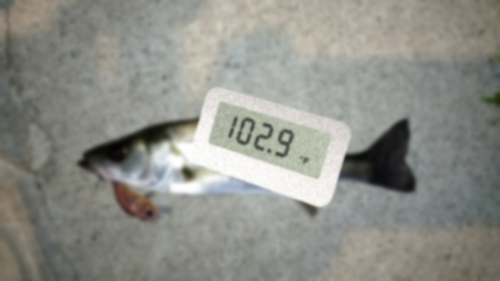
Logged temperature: 102.9 °F
